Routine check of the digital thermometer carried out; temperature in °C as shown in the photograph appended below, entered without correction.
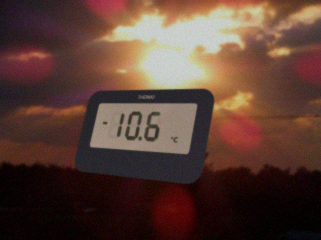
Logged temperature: -10.6 °C
